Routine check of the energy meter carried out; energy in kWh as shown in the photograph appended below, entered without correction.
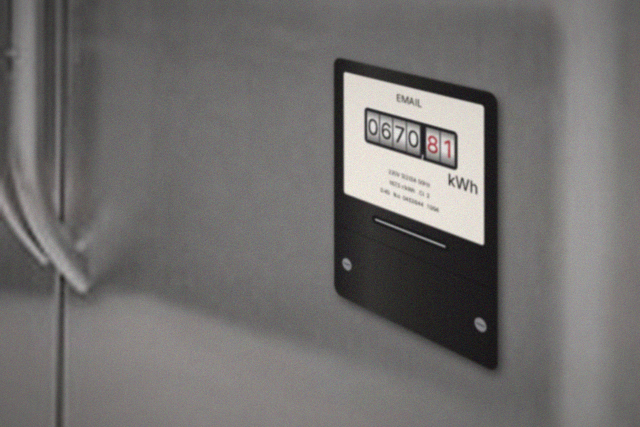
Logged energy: 670.81 kWh
